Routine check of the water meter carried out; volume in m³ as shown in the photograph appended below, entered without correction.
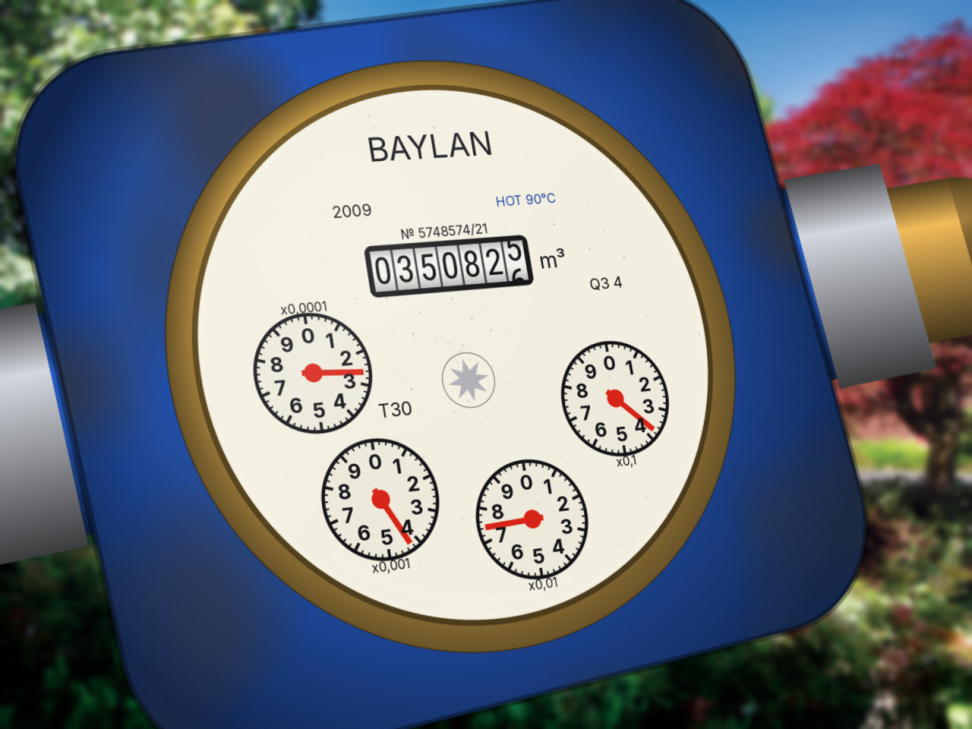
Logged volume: 350825.3742 m³
